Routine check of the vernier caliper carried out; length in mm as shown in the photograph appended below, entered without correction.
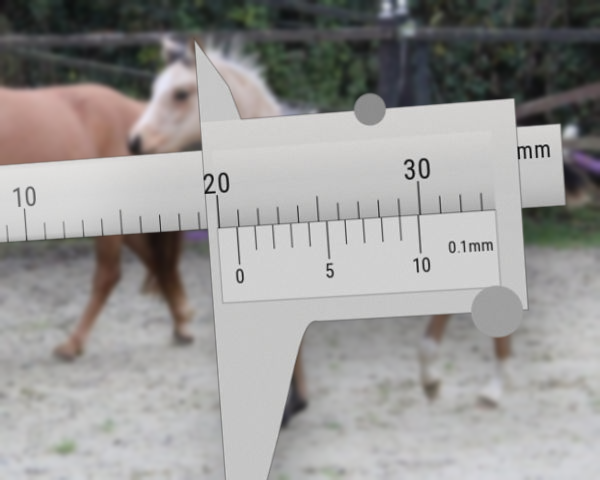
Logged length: 20.9 mm
